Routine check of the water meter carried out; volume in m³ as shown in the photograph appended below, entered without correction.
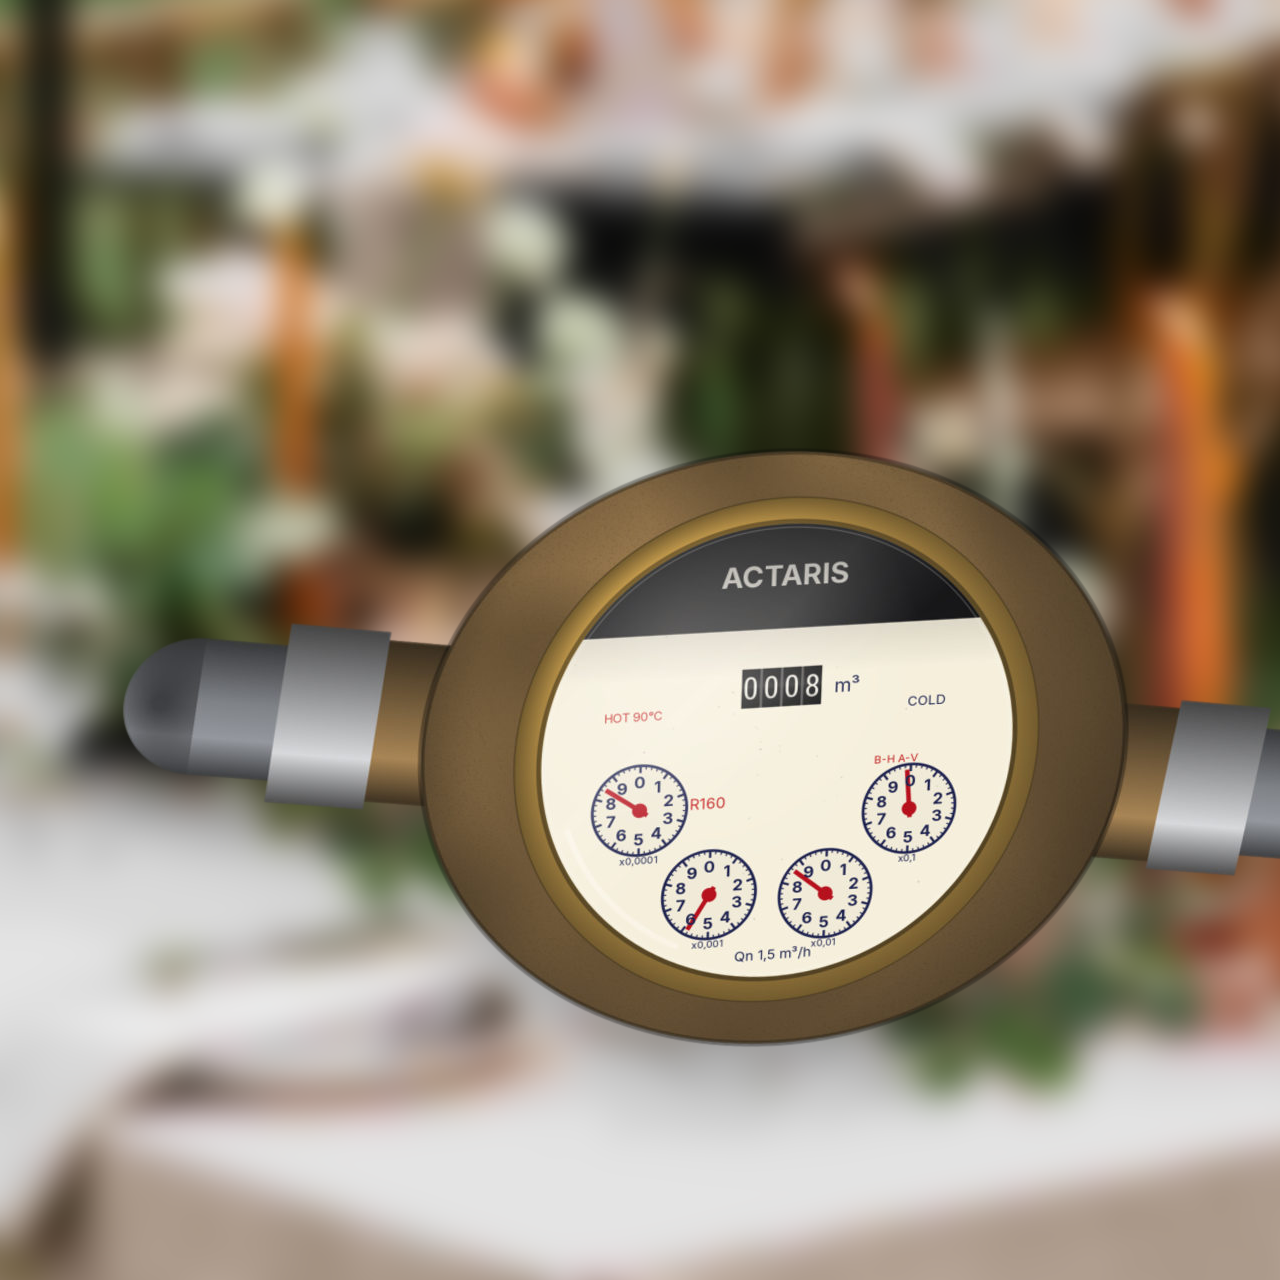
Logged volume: 7.9858 m³
